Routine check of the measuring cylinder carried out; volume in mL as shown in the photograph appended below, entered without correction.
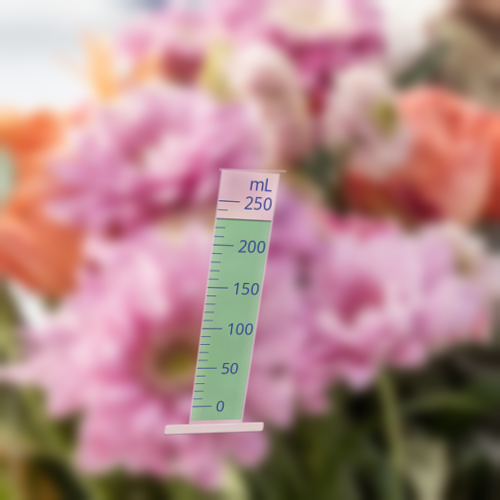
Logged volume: 230 mL
